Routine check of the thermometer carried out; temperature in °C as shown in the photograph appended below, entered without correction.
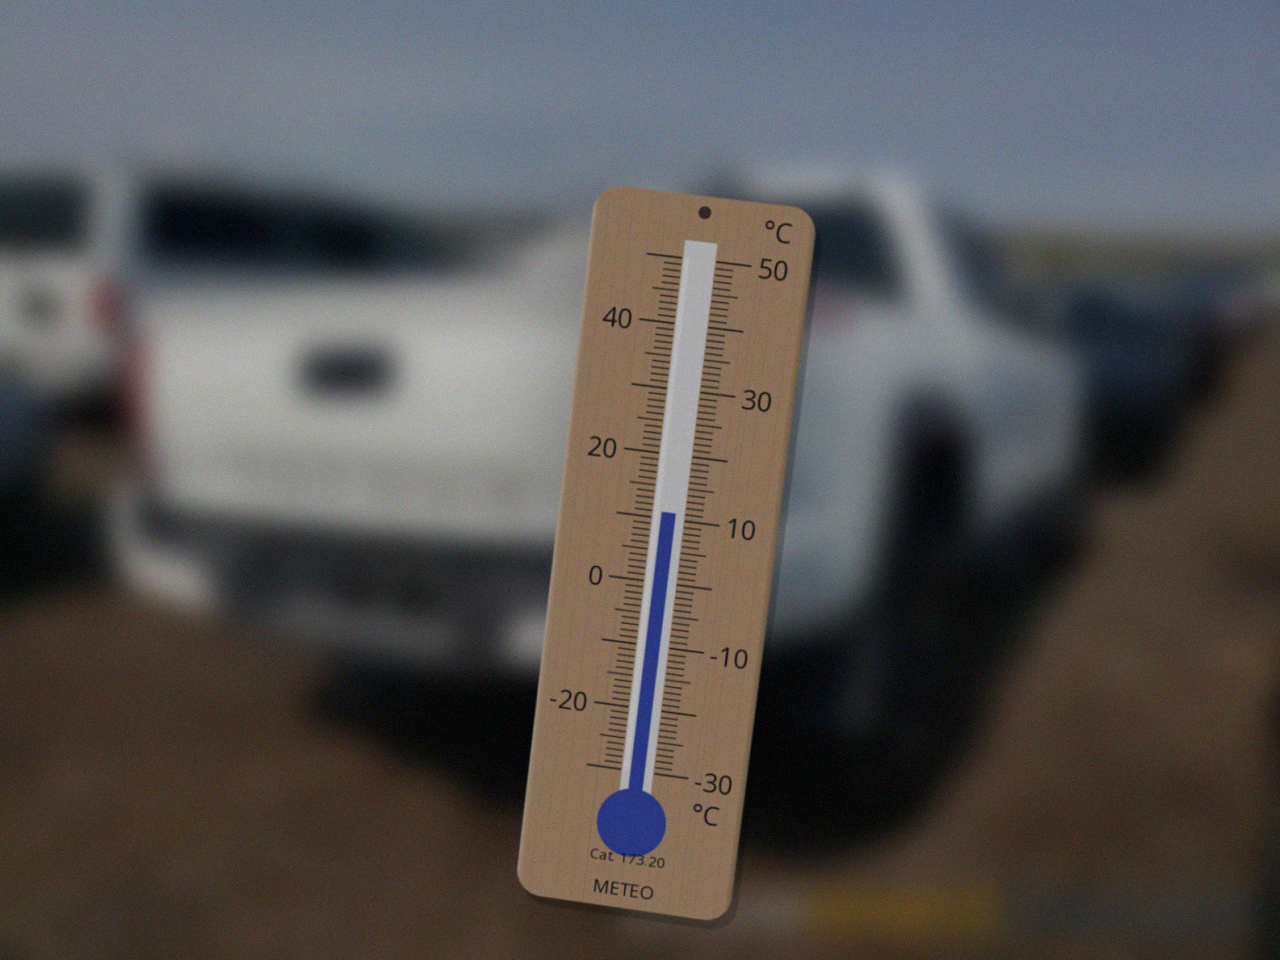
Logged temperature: 11 °C
